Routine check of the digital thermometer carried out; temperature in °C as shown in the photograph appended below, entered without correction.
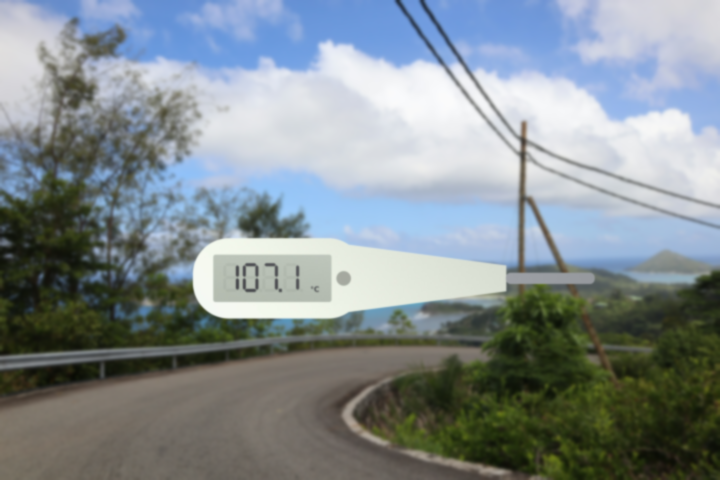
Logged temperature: 107.1 °C
